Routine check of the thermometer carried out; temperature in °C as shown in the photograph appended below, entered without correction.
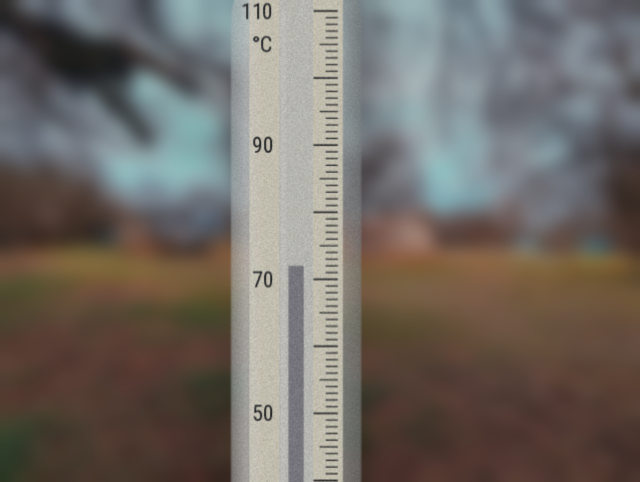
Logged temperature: 72 °C
